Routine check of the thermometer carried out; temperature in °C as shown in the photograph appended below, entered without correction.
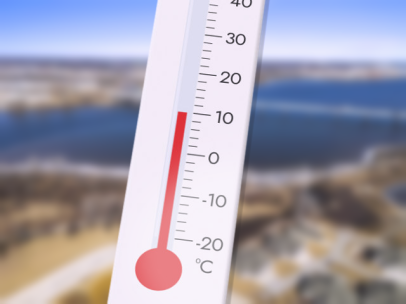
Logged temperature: 10 °C
